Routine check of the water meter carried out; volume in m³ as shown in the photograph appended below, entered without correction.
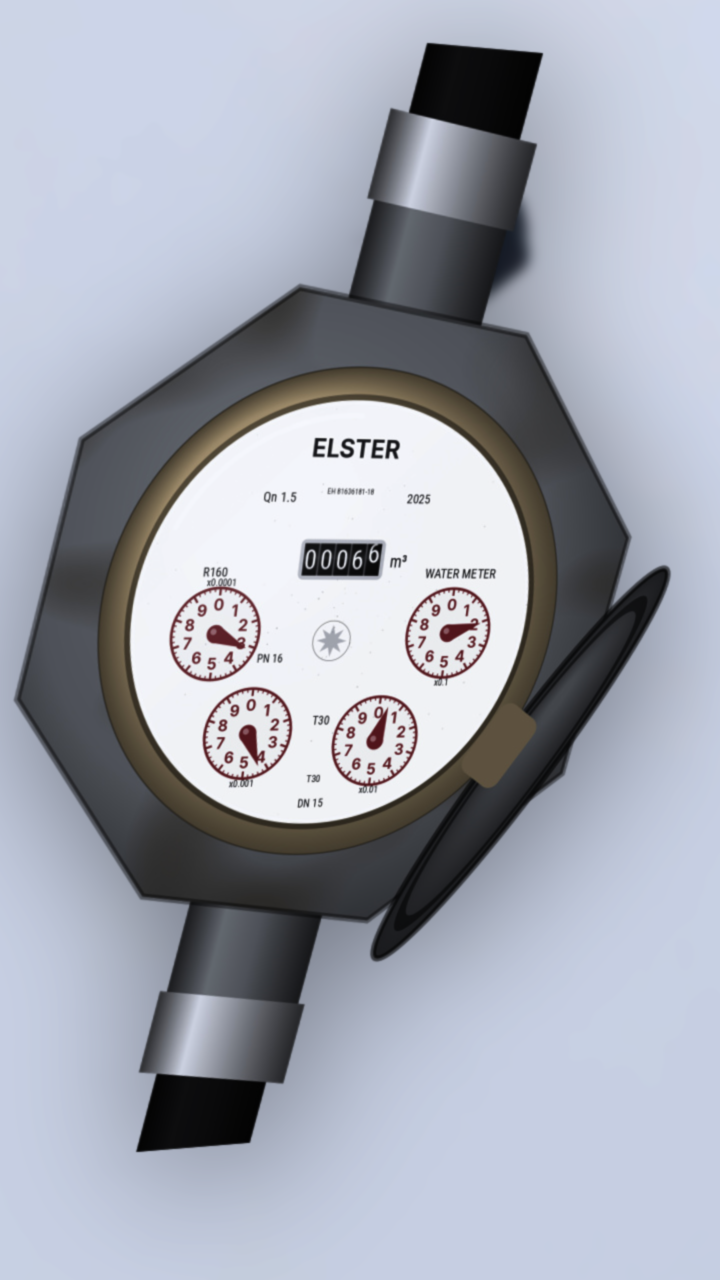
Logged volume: 66.2043 m³
